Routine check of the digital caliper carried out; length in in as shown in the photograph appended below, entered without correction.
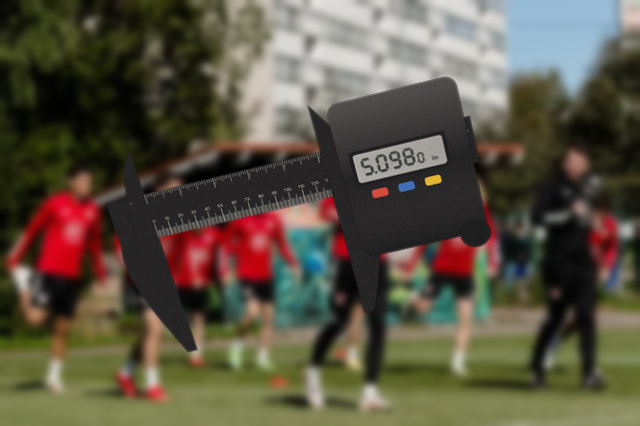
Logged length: 5.0980 in
